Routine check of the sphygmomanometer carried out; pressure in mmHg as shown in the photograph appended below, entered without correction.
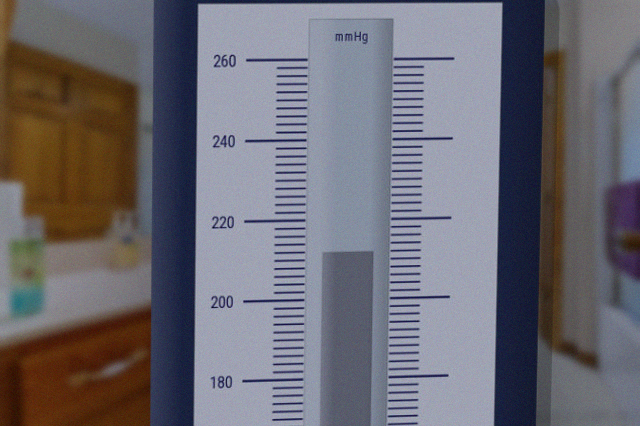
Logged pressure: 212 mmHg
